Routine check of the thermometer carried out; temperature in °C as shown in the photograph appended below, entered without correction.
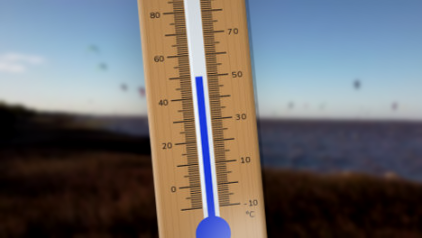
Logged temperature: 50 °C
